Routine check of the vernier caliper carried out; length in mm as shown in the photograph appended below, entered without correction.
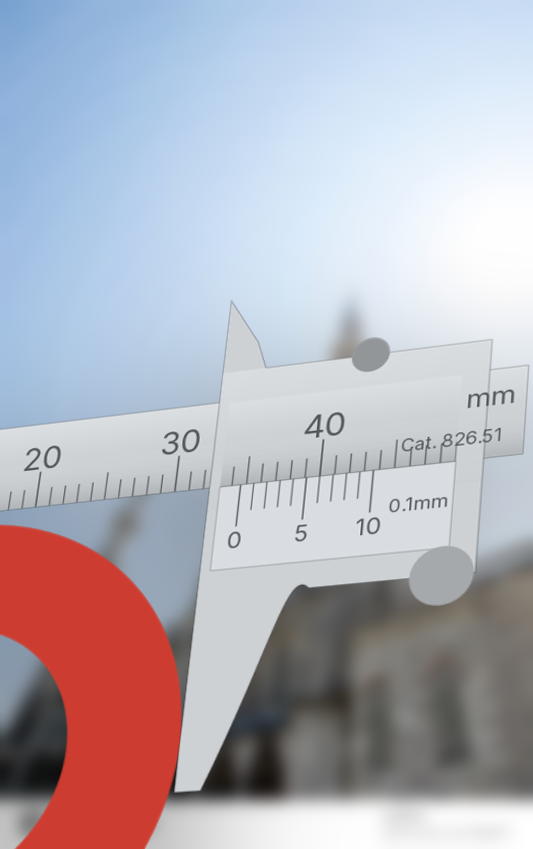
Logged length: 34.6 mm
